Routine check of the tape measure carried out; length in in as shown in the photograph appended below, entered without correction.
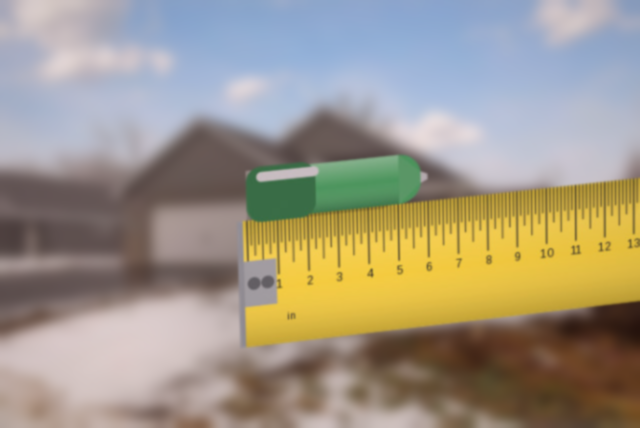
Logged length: 6 in
